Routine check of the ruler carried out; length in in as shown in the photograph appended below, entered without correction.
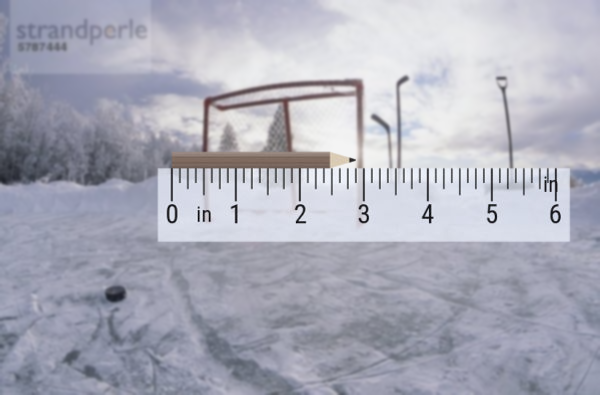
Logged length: 2.875 in
